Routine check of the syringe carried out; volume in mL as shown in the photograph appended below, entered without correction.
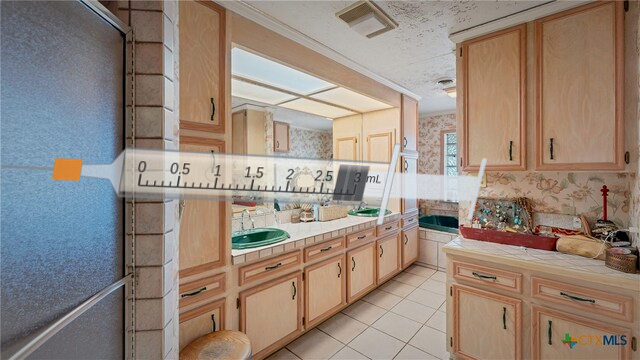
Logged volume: 2.7 mL
